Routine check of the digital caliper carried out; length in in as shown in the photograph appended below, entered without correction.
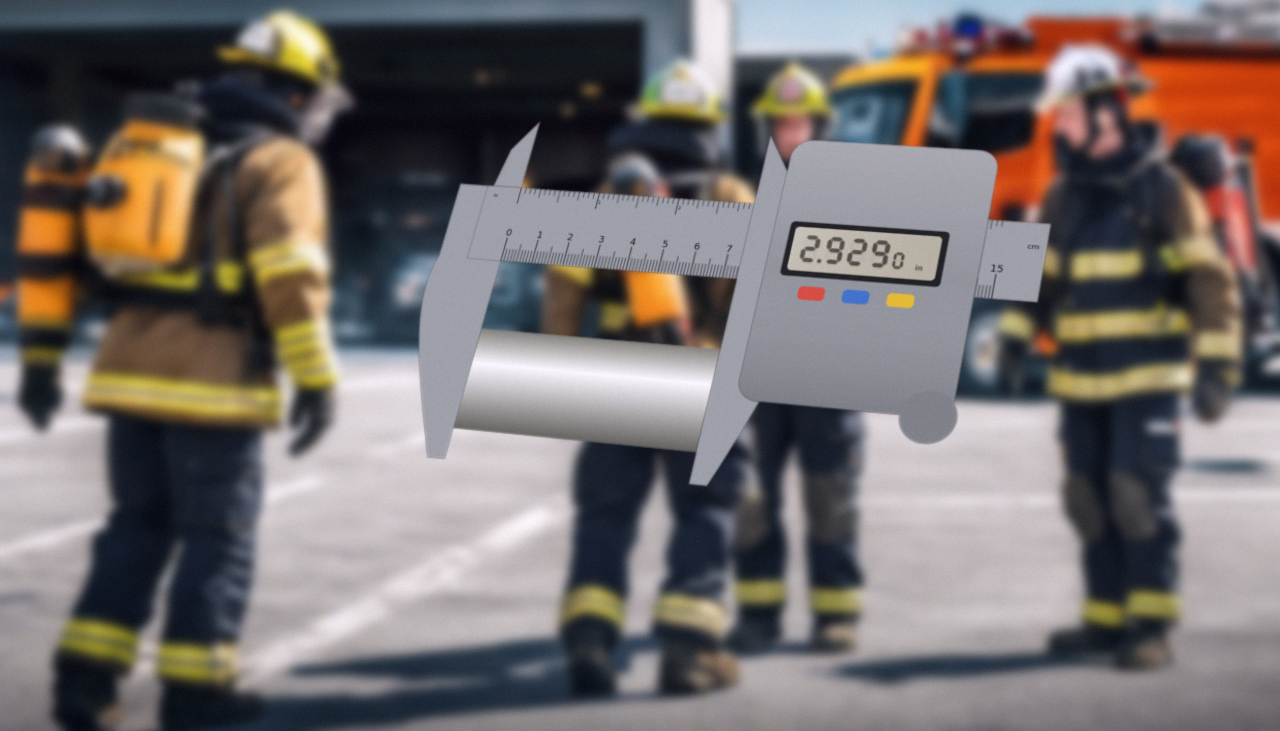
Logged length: 2.9290 in
